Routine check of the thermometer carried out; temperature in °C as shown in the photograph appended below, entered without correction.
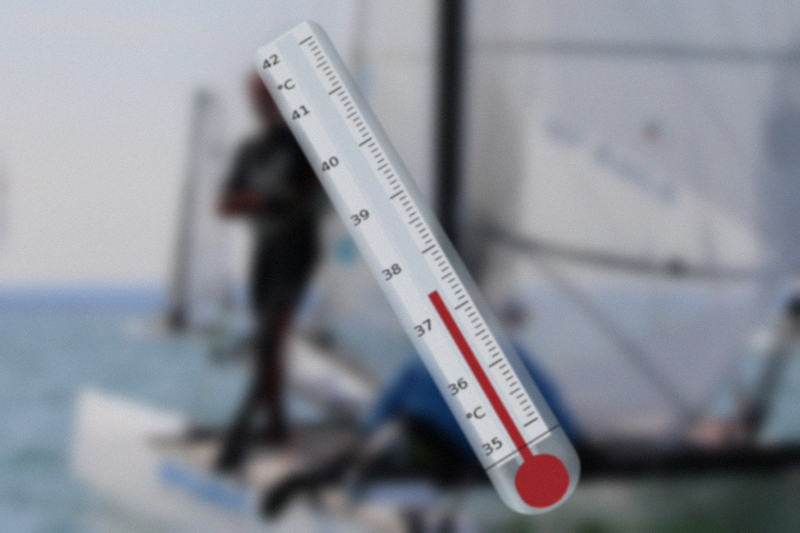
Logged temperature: 37.4 °C
